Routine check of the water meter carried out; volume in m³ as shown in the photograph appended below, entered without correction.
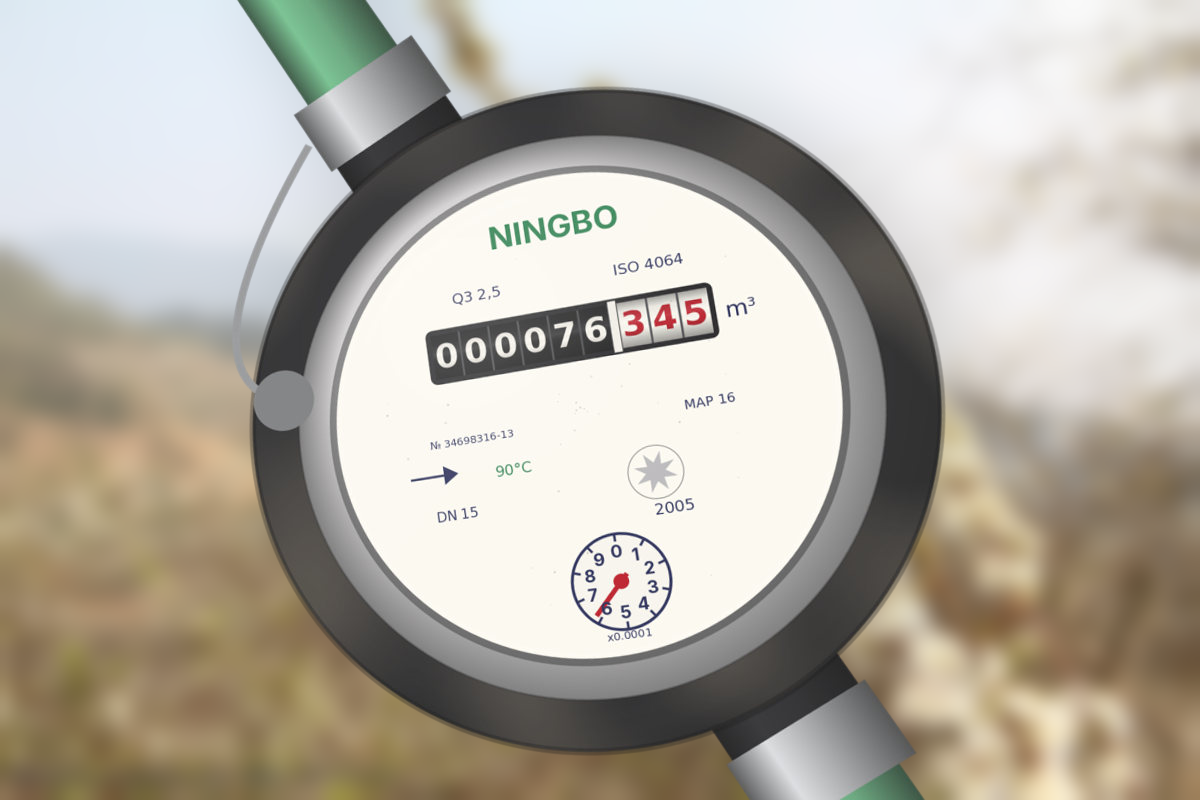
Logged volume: 76.3456 m³
